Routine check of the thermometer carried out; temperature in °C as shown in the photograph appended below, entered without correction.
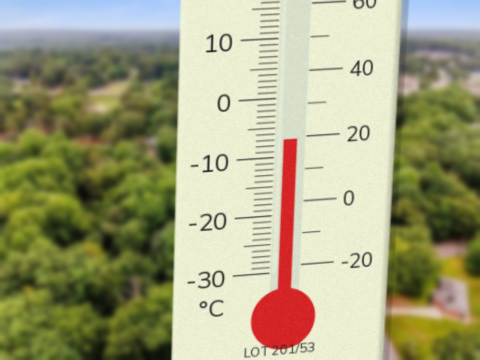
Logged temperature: -7 °C
